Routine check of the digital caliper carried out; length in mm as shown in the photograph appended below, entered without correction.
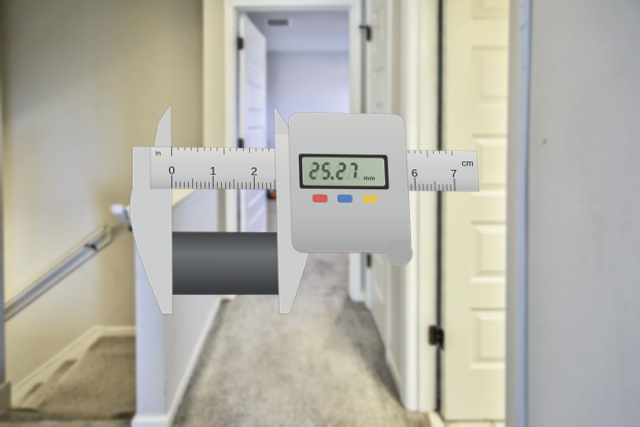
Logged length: 25.27 mm
